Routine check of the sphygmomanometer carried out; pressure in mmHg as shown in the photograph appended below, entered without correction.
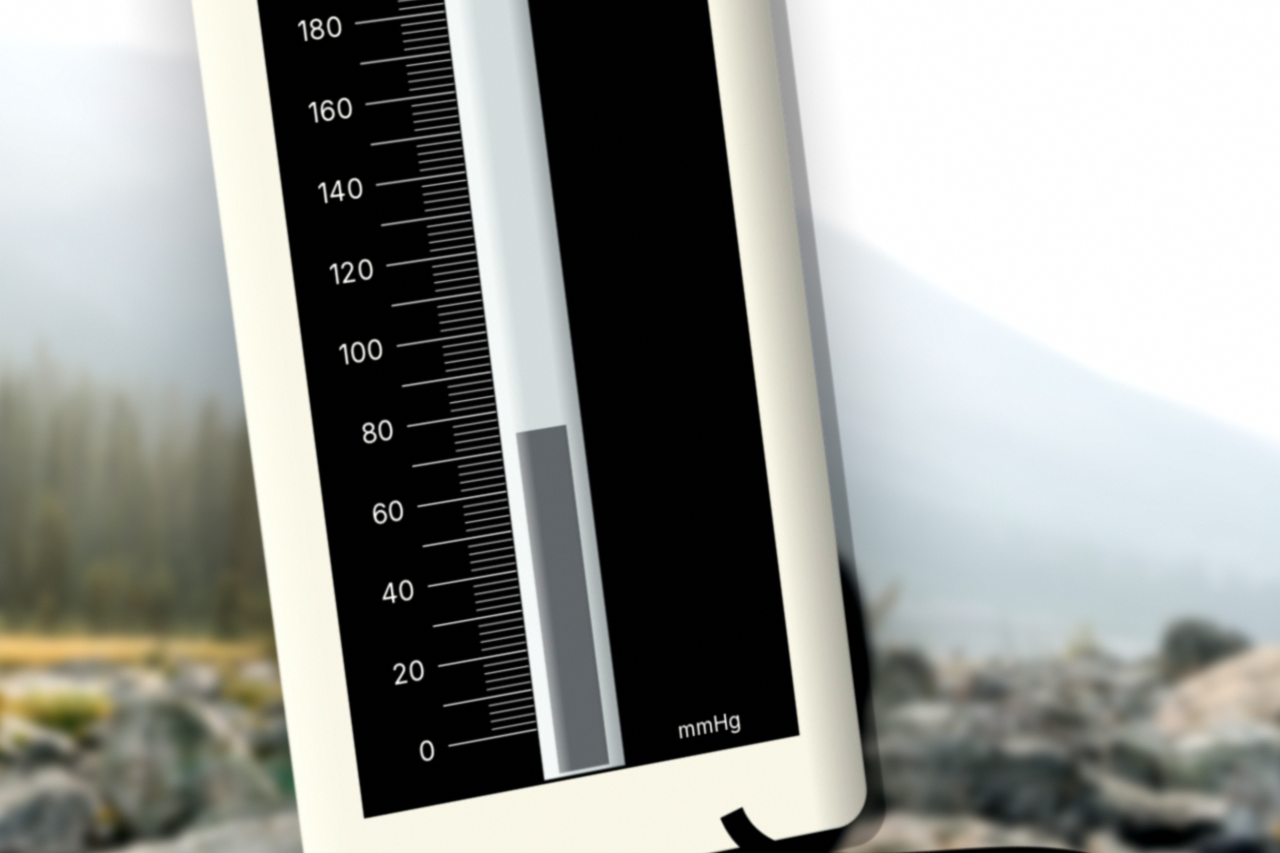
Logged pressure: 74 mmHg
